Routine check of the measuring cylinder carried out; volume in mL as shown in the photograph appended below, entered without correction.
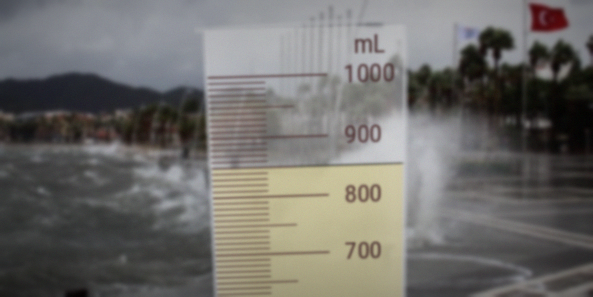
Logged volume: 850 mL
